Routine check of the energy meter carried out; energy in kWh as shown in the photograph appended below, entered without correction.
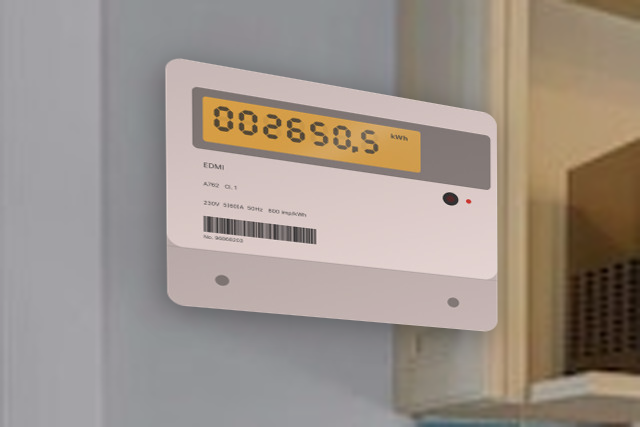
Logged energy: 2650.5 kWh
